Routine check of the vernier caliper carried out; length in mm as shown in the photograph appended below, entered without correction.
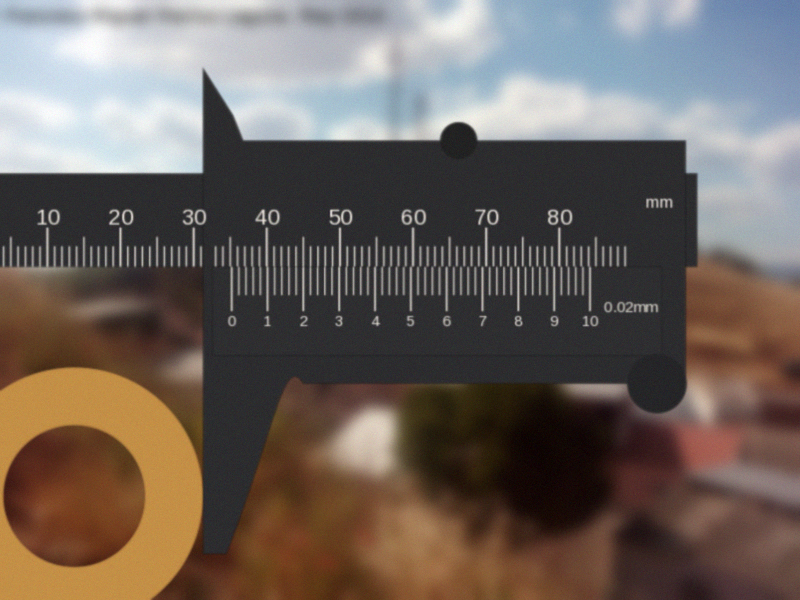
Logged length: 35.2 mm
